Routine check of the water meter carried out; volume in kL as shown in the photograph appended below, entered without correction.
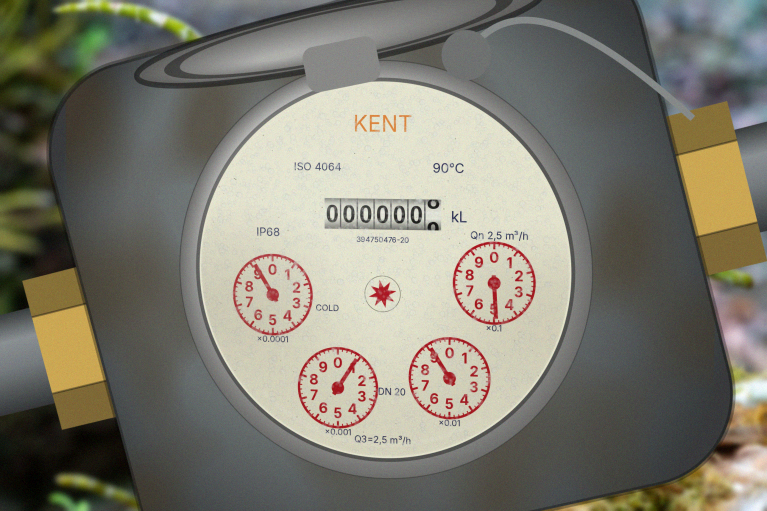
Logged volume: 8.4909 kL
